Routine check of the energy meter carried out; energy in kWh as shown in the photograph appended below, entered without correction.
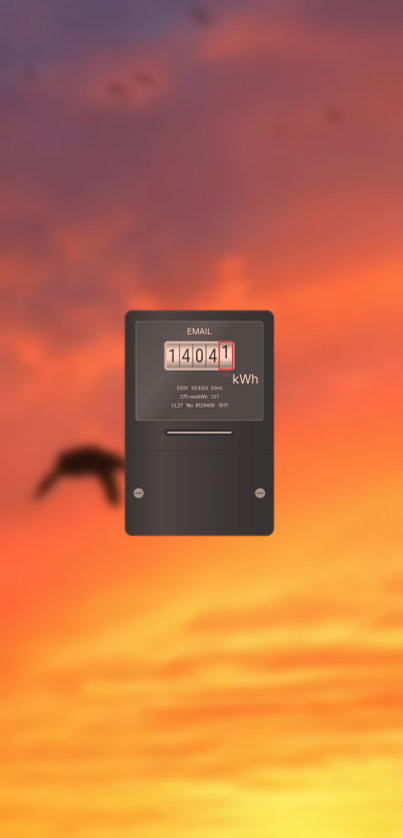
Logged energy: 1404.1 kWh
